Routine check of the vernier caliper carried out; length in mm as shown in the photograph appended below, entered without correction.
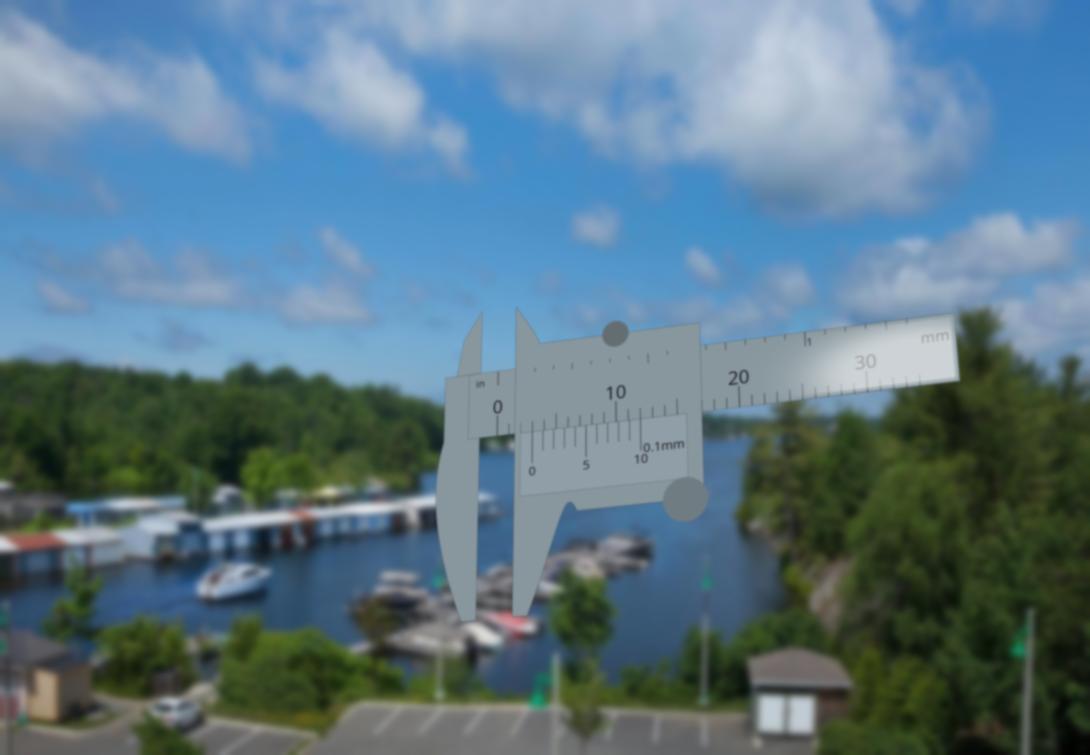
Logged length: 3.0 mm
